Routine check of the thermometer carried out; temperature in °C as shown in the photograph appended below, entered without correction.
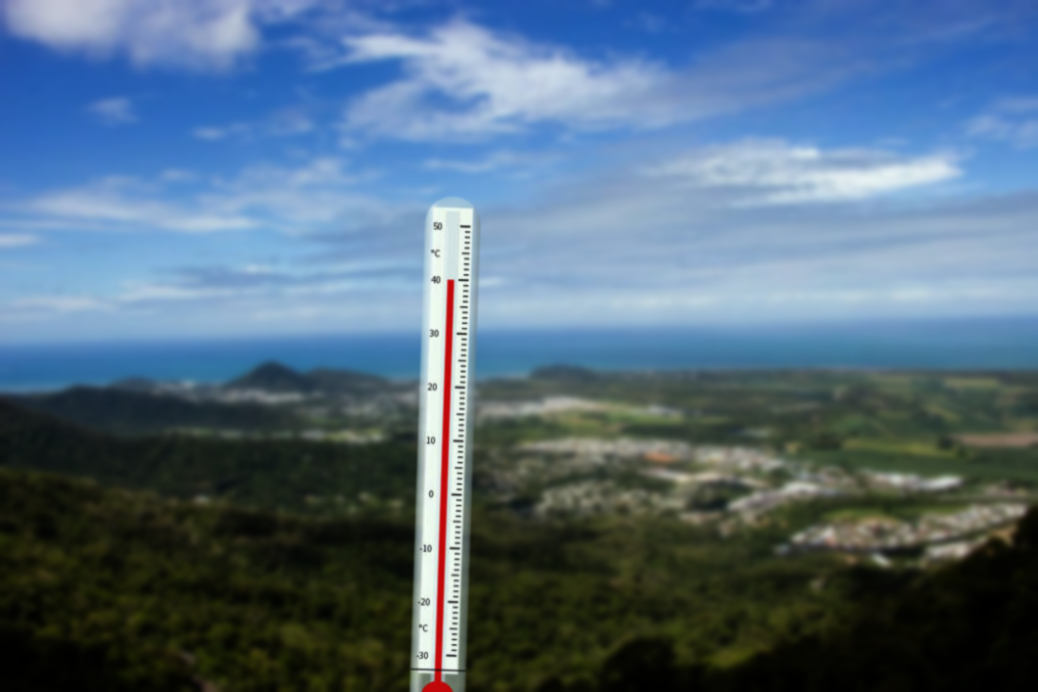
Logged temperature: 40 °C
